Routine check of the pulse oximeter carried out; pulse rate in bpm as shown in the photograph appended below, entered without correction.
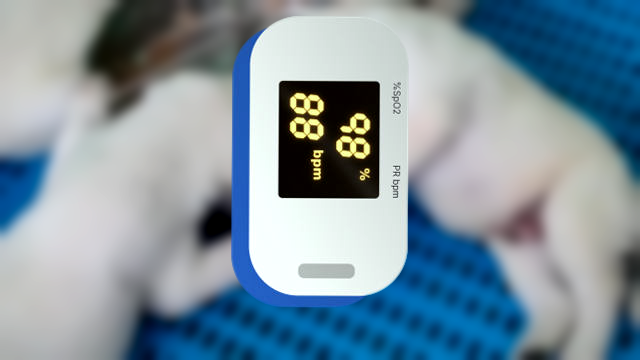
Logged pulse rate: 88 bpm
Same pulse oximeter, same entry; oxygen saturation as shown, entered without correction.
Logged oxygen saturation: 98 %
